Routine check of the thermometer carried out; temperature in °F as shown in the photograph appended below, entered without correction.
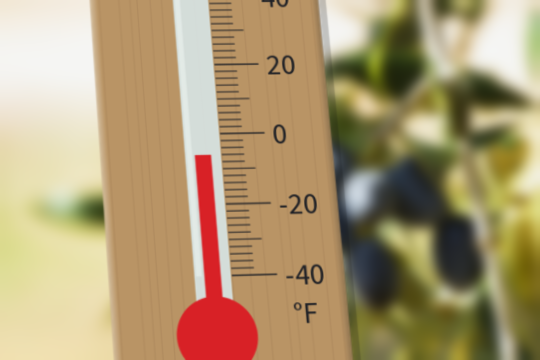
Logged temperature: -6 °F
